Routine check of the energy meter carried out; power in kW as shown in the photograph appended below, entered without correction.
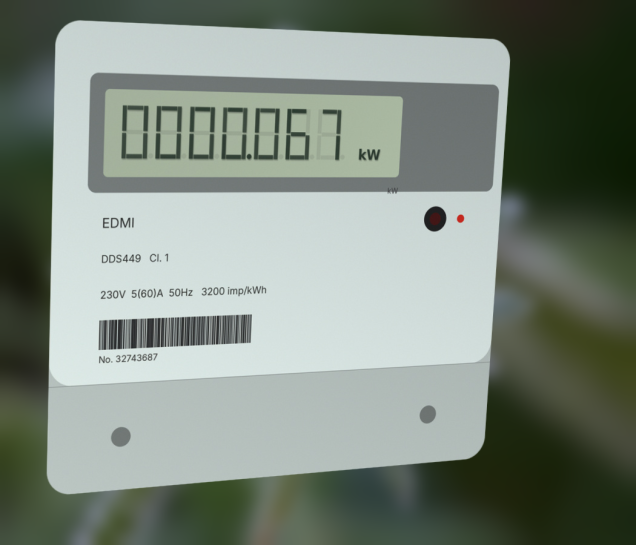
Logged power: 0.067 kW
